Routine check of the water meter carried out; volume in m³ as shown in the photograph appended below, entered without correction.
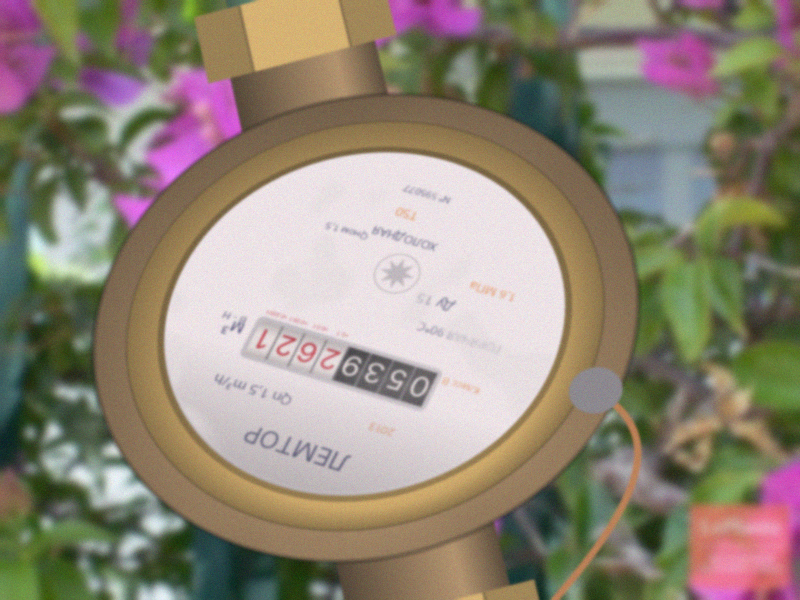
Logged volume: 539.2621 m³
